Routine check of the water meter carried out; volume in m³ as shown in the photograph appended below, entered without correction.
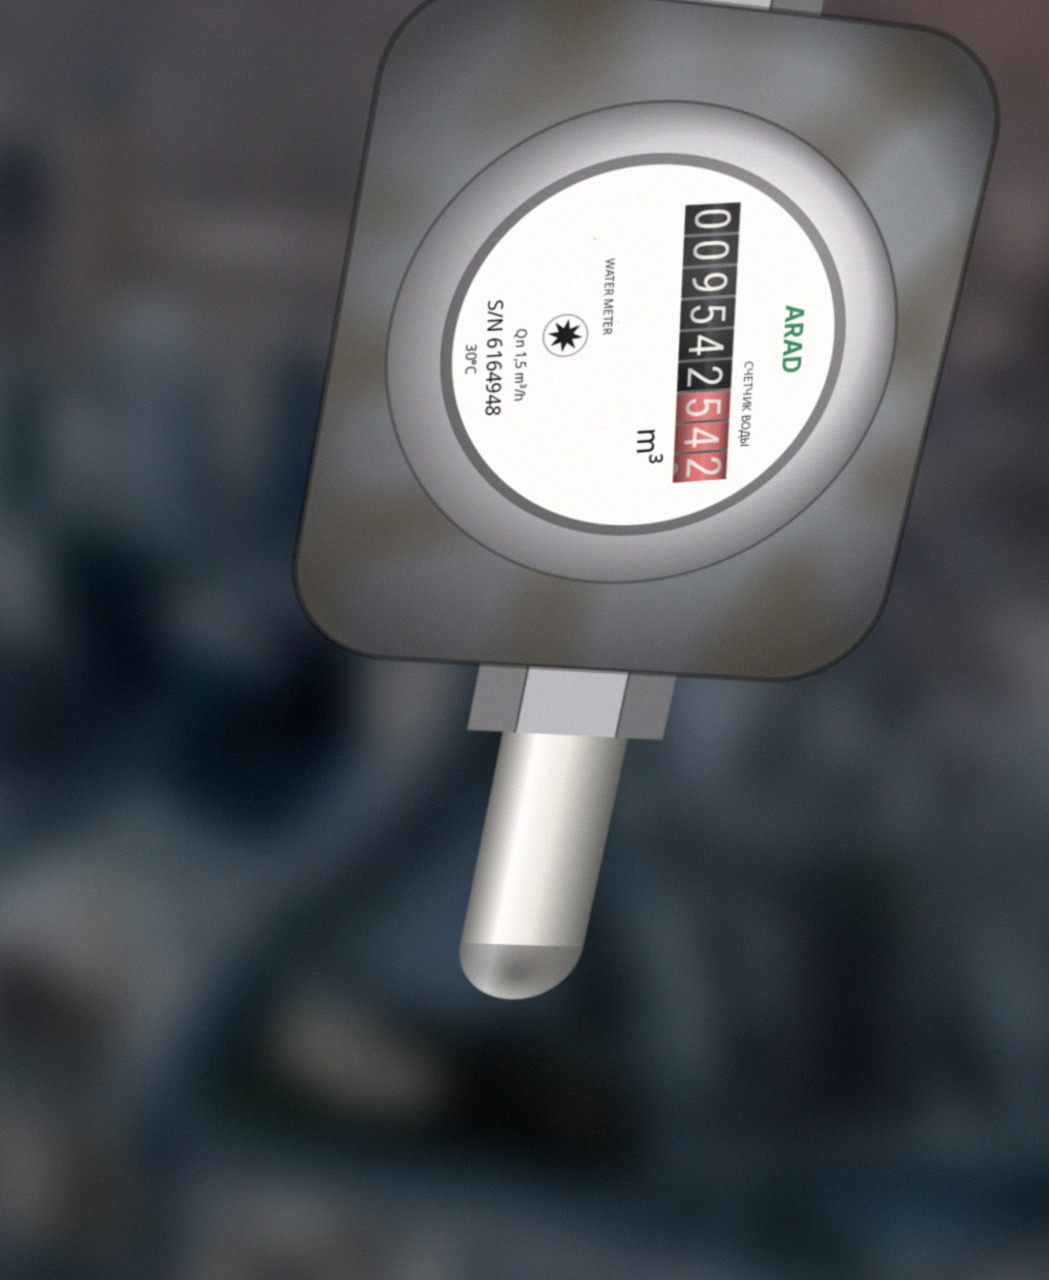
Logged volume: 9542.542 m³
